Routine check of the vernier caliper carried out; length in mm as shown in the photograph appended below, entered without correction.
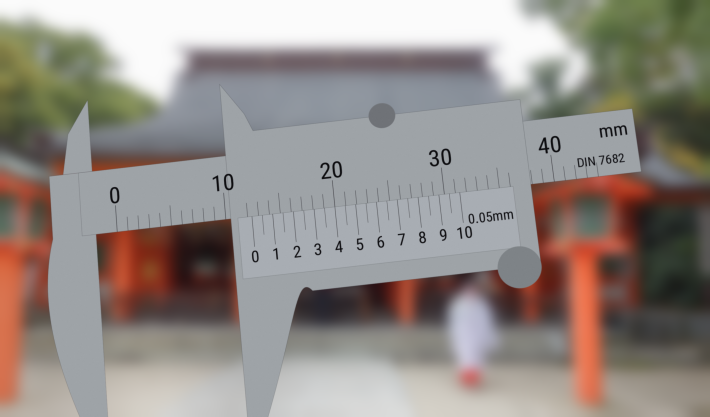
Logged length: 12.4 mm
